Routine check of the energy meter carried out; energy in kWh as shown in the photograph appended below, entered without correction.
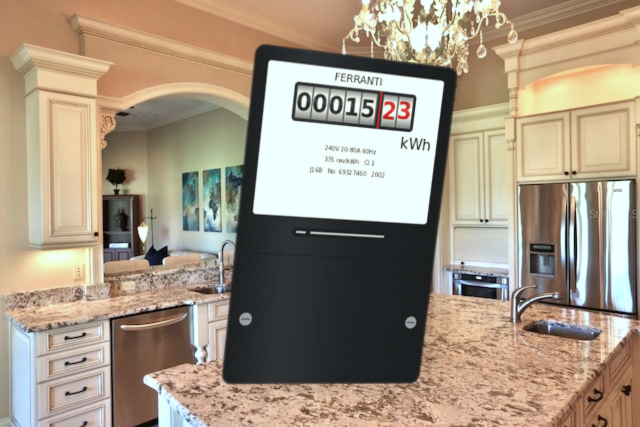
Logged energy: 15.23 kWh
